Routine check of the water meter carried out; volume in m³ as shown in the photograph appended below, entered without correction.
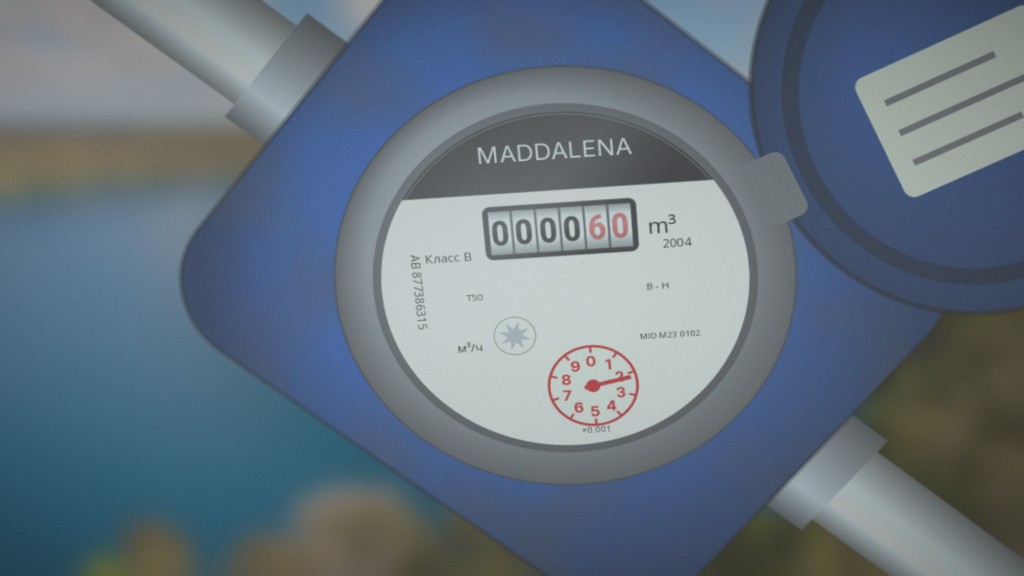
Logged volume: 0.602 m³
